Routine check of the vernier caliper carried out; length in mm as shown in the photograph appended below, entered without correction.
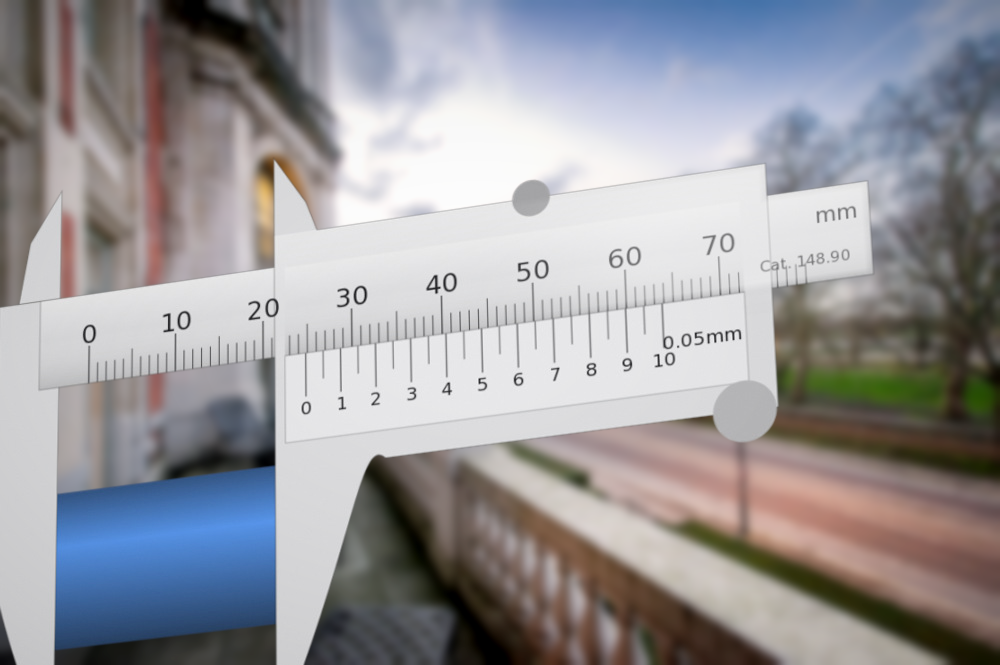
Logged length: 24.8 mm
